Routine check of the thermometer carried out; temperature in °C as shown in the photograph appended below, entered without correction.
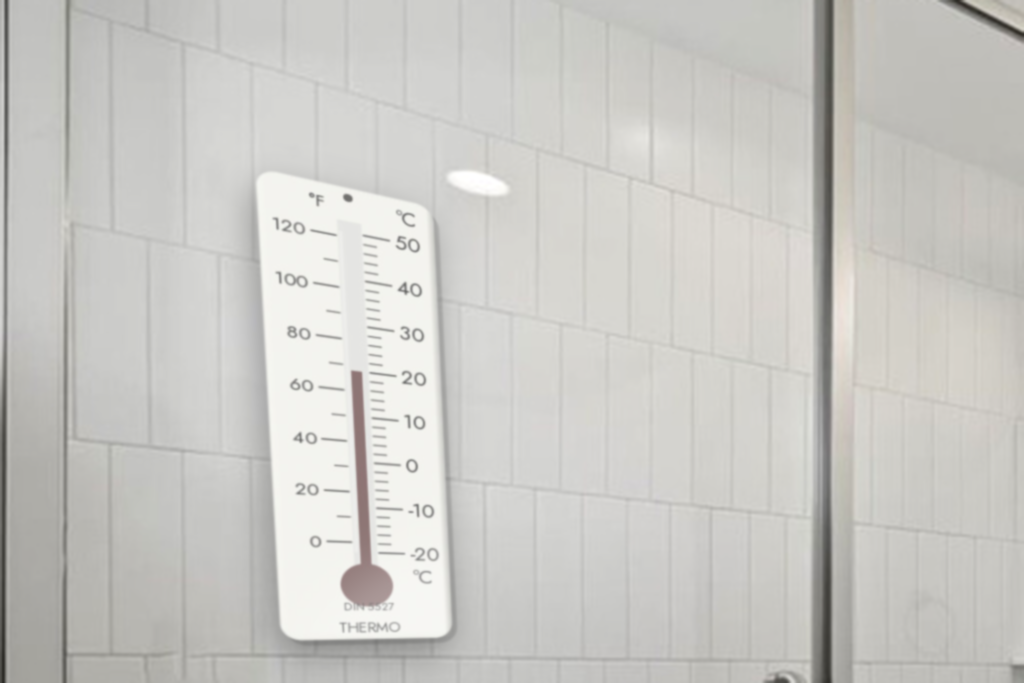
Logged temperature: 20 °C
